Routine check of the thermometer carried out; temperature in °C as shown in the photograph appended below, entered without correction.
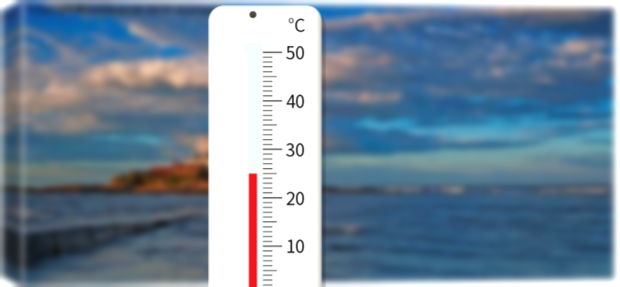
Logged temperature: 25 °C
